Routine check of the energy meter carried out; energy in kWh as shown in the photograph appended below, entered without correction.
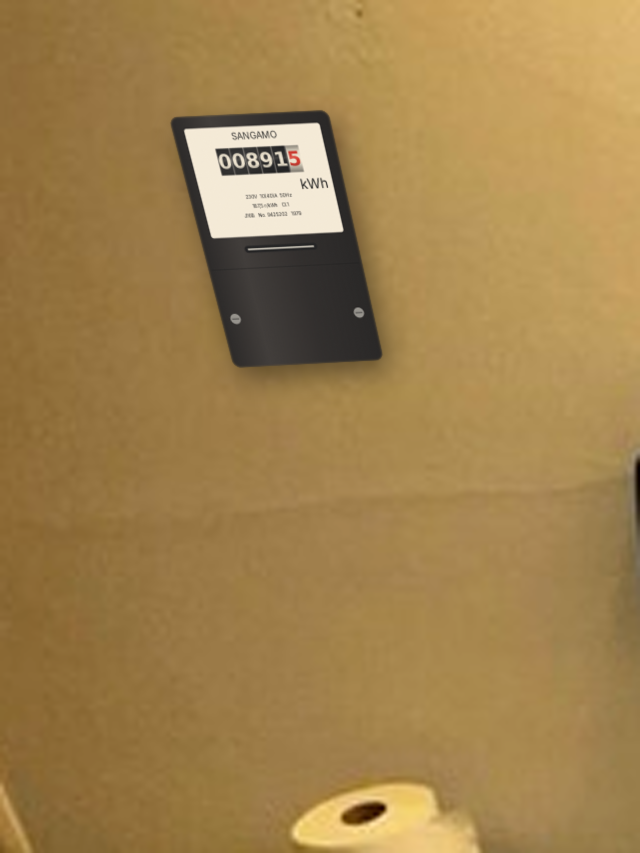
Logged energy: 891.5 kWh
